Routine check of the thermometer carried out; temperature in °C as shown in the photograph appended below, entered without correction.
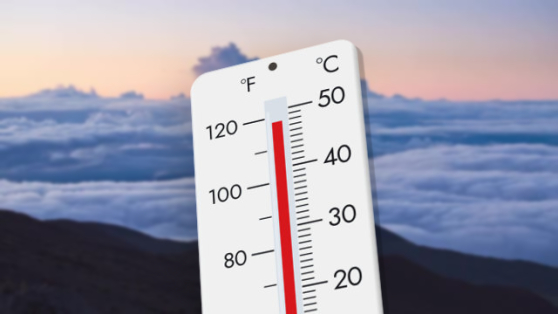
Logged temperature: 48 °C
